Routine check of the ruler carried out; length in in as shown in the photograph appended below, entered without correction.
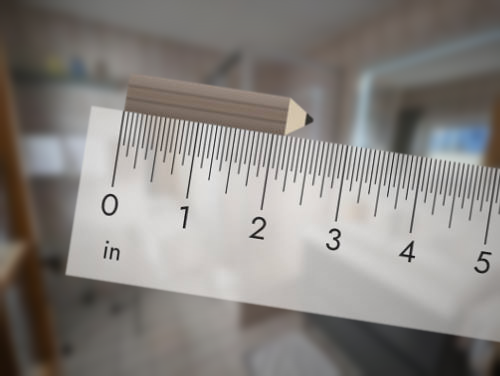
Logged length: 2.5 in
